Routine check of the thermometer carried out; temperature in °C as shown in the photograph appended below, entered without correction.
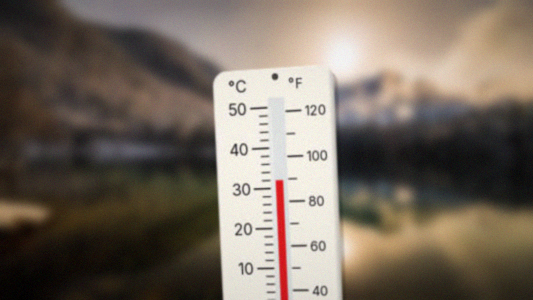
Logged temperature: 32 °C
